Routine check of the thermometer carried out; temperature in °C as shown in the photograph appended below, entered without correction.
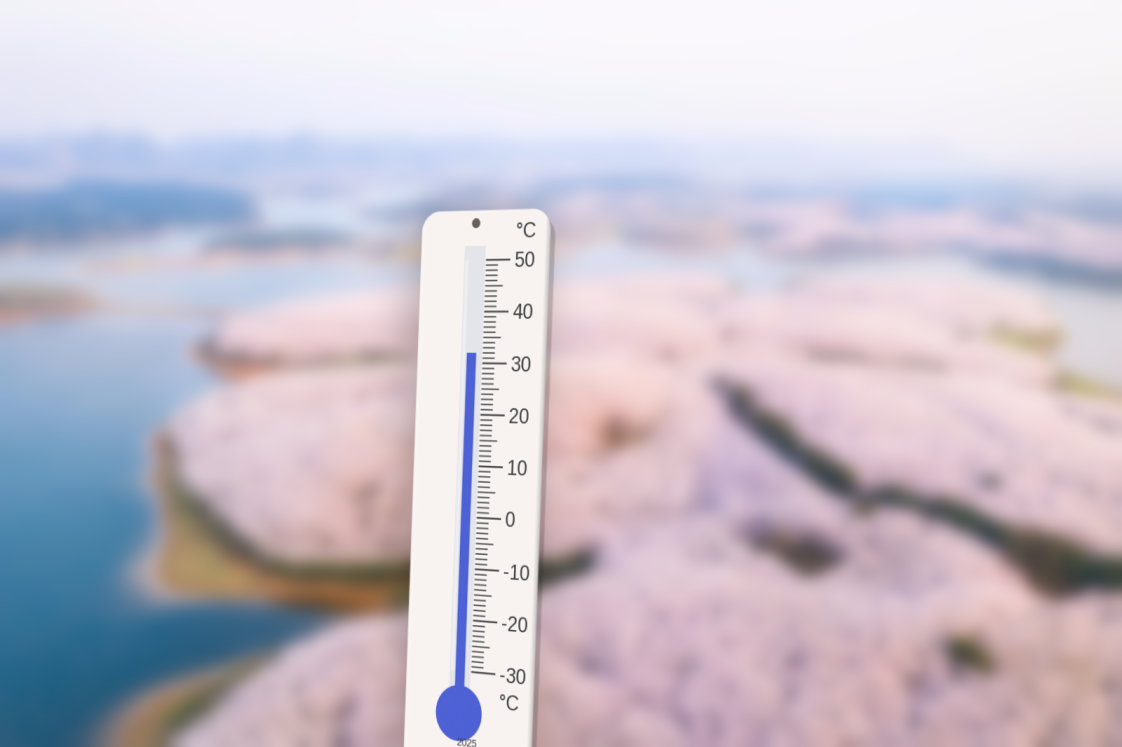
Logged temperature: 32 °C
